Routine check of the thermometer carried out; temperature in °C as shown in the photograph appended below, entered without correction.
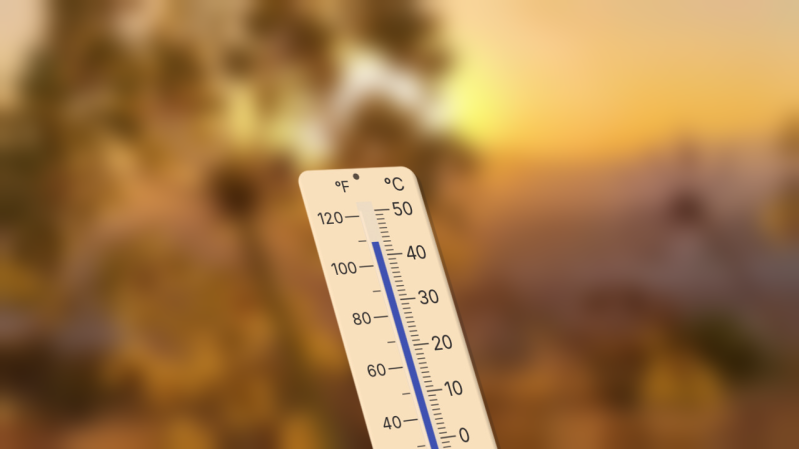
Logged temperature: 43 °C
